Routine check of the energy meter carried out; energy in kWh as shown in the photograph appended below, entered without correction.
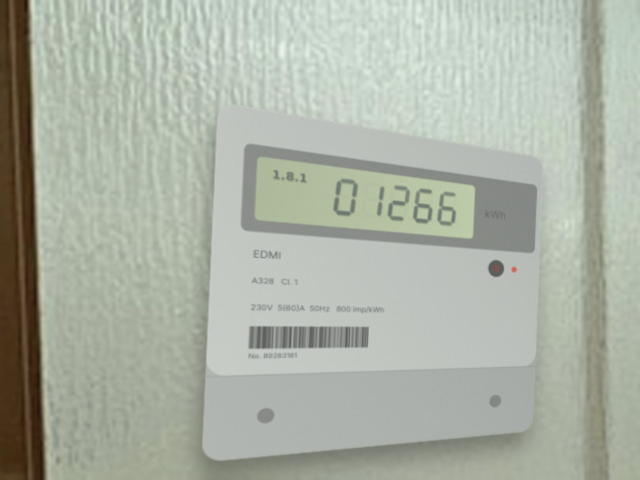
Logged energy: 1266 kWh
